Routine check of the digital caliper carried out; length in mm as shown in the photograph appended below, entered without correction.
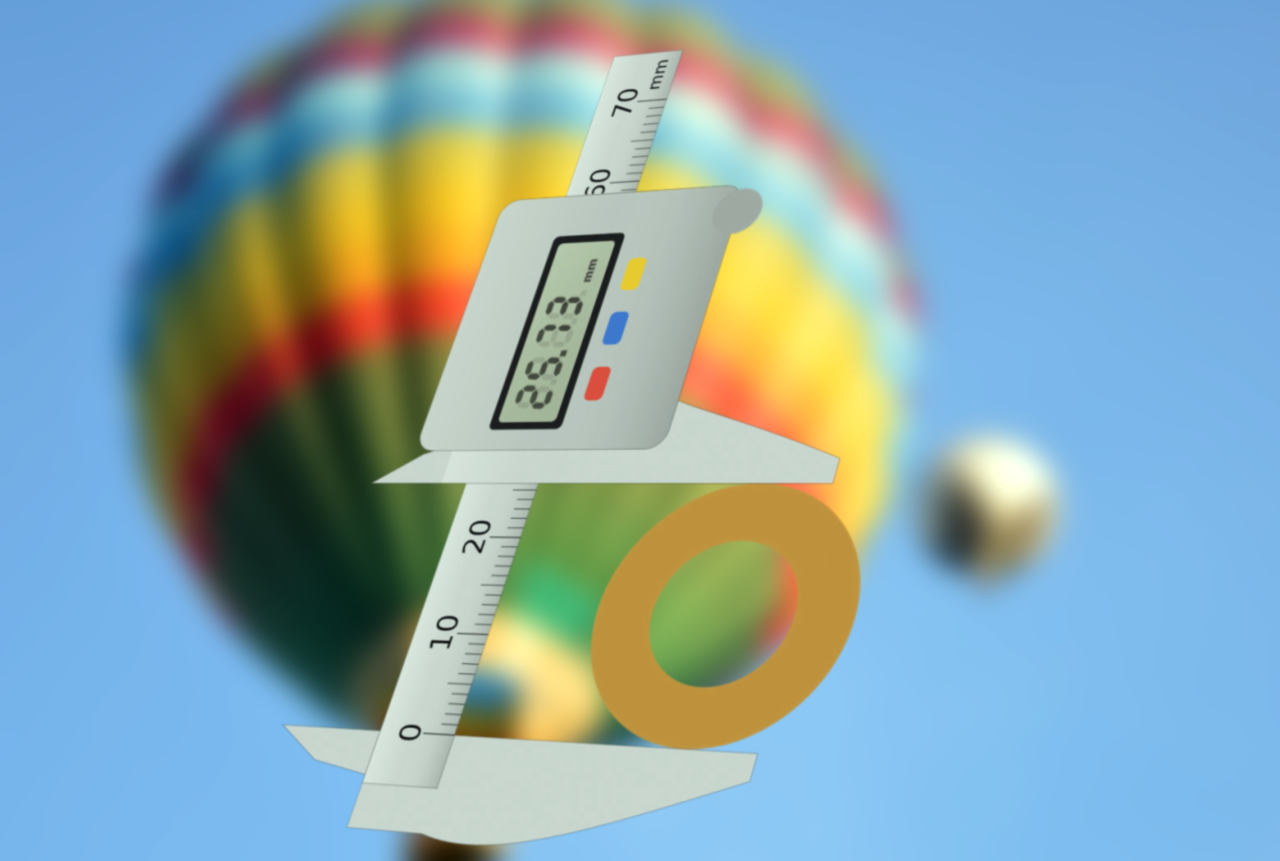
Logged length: 25.73 mm
